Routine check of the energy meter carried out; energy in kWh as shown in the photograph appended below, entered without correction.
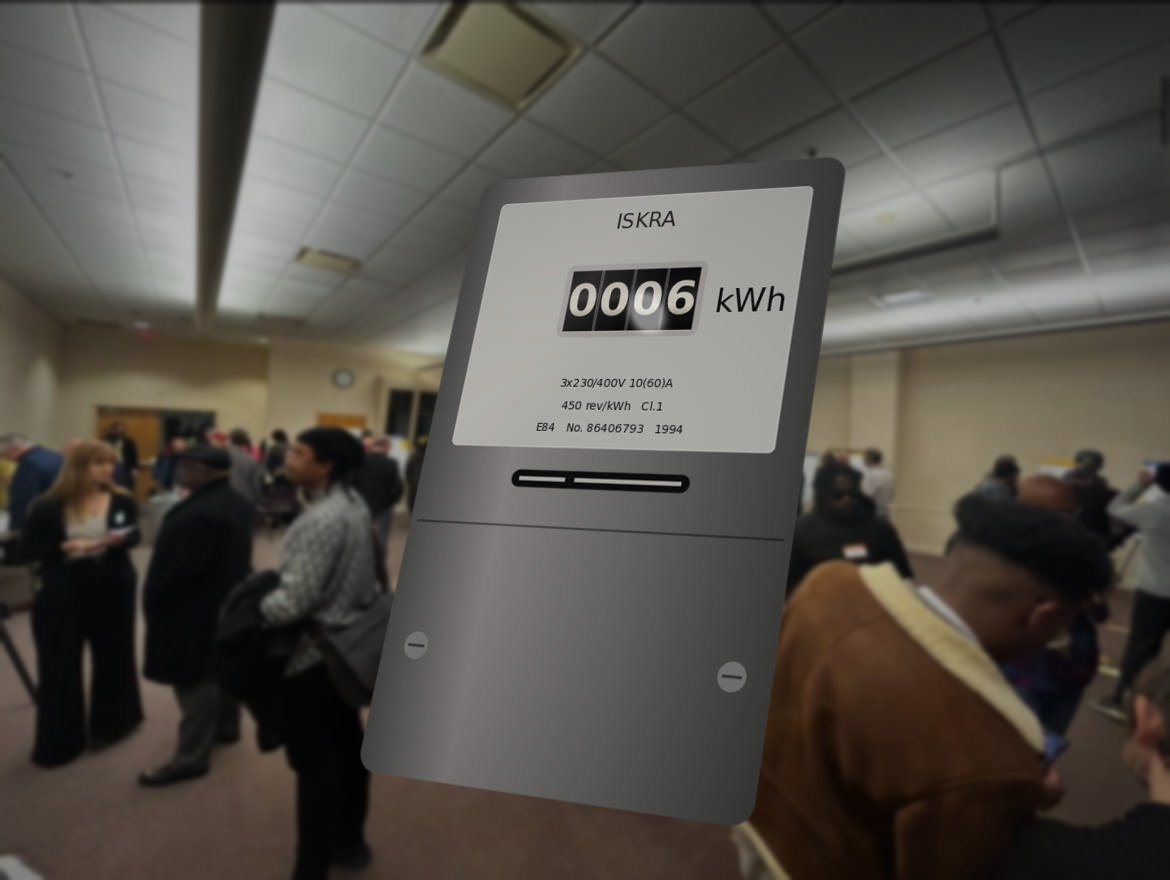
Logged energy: 6 kWh
